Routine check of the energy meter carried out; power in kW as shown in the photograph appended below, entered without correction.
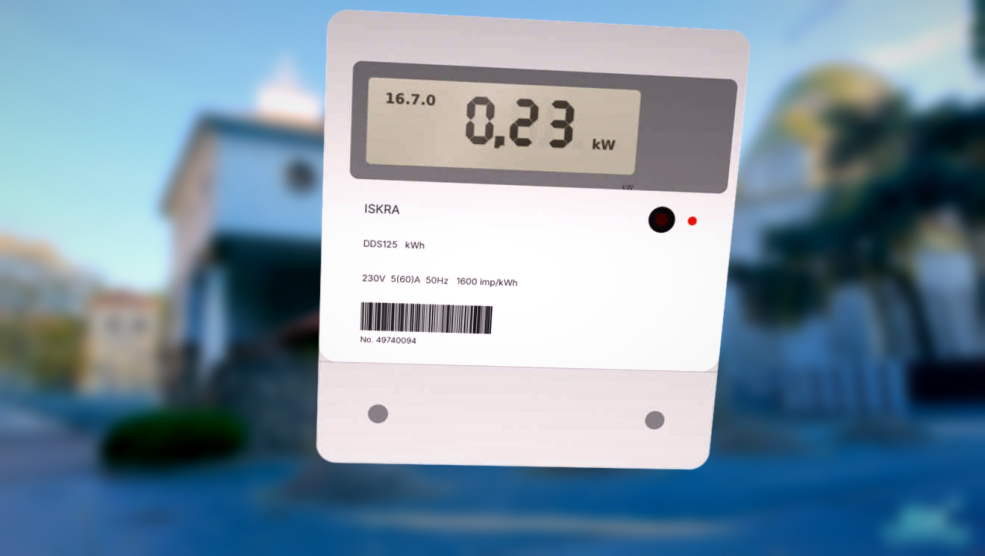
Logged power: 0.23 kW
